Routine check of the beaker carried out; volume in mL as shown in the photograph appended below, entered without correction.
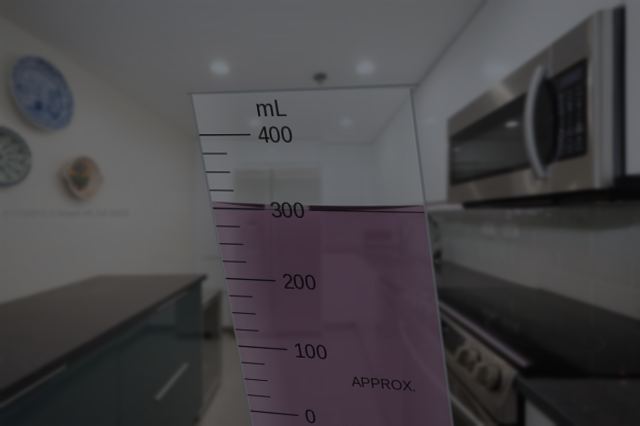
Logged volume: 300 mL
